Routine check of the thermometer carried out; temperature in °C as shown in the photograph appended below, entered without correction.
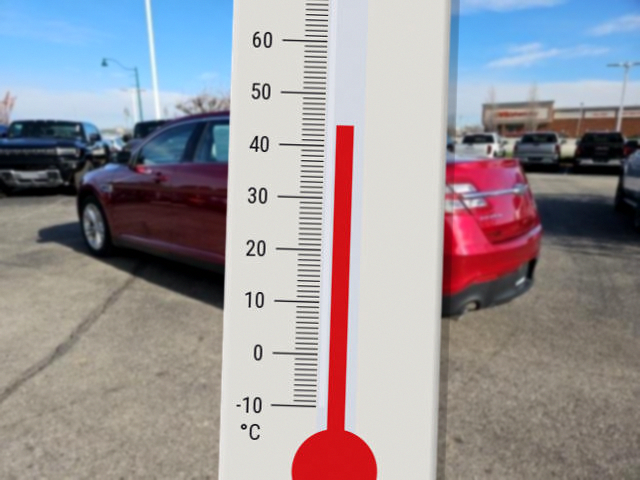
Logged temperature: 44 °C
